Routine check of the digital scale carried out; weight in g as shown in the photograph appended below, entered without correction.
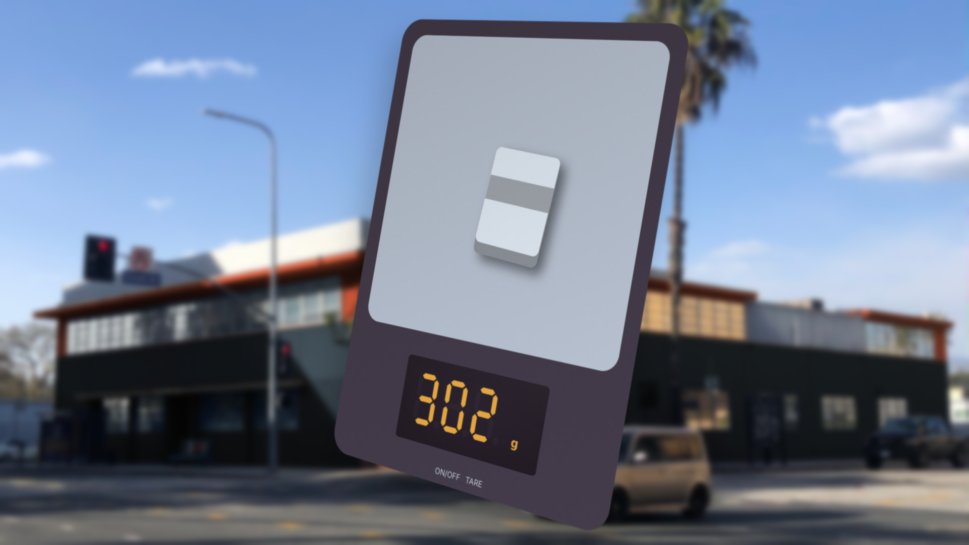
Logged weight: 302 g
